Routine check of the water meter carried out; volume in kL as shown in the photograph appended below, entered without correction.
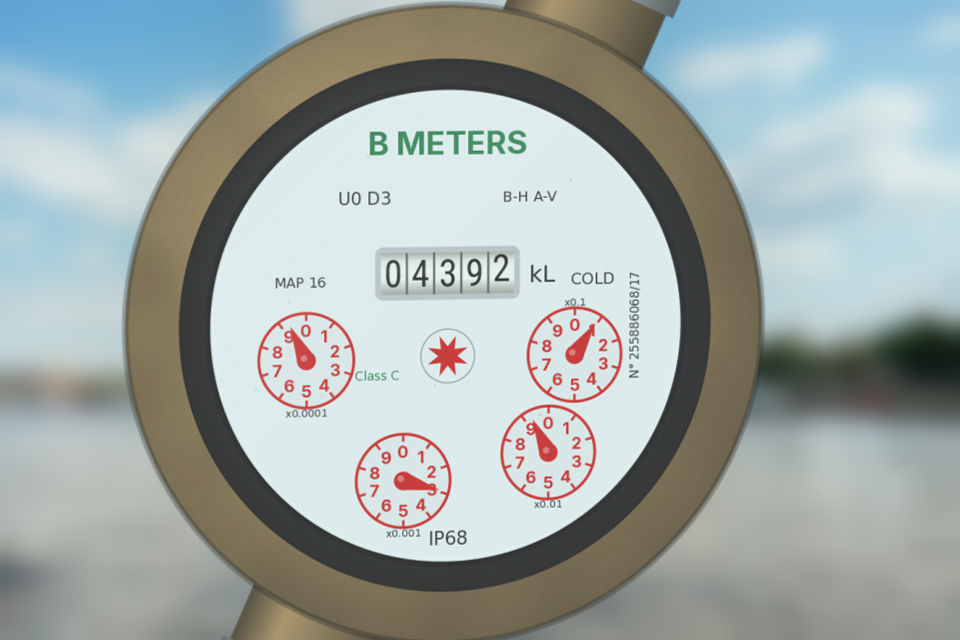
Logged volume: 4392.0929 kL
